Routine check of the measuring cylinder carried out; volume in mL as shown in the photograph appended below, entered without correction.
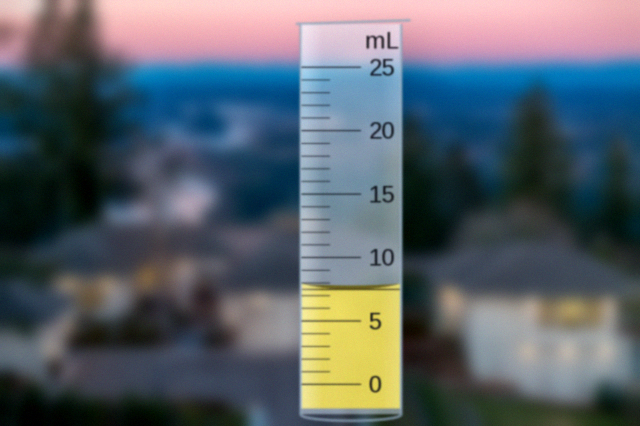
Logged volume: 7.5 mL
